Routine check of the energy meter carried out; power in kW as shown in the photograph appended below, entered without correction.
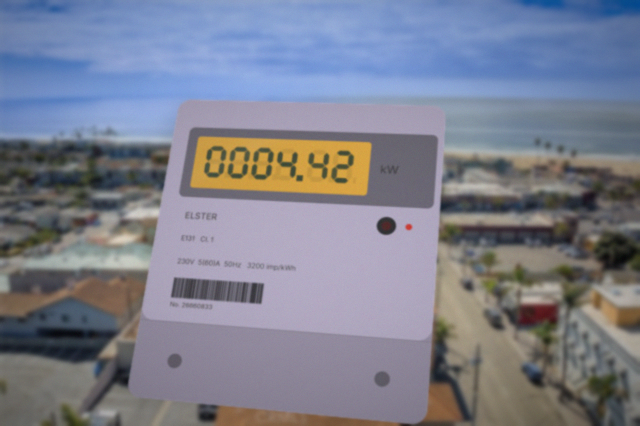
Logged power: 4.42 kW
